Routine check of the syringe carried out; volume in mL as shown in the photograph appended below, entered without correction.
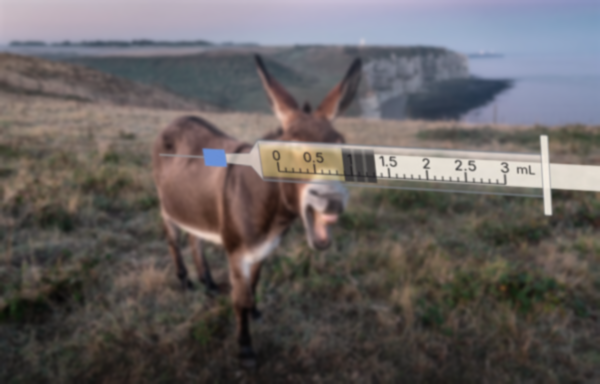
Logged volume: 0.9 mL
